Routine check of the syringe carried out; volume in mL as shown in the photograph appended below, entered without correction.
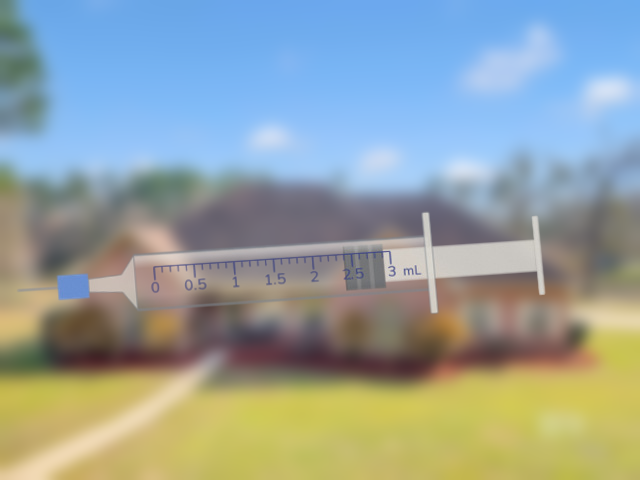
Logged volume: 2.4 mL
